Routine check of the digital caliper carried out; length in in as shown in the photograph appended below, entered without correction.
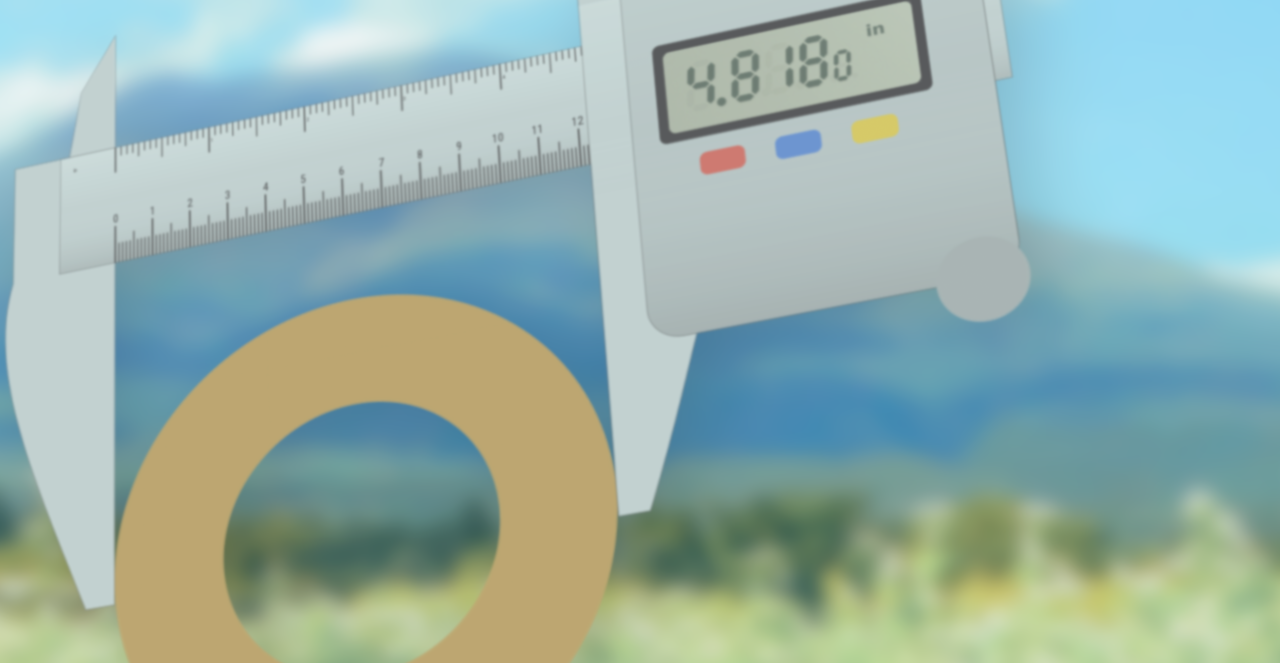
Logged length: 4.8180 in
